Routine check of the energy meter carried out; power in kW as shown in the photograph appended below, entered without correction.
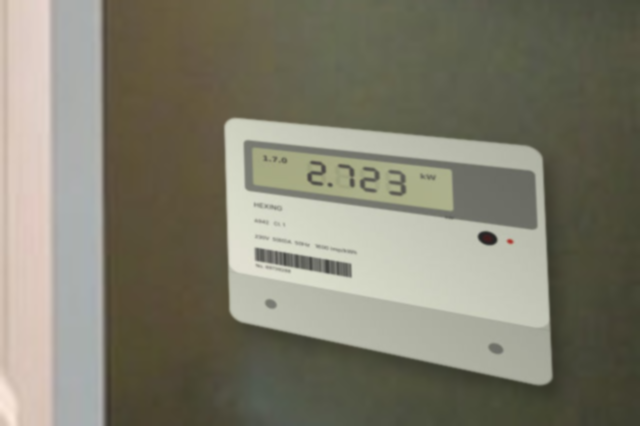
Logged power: 2.723 kW
